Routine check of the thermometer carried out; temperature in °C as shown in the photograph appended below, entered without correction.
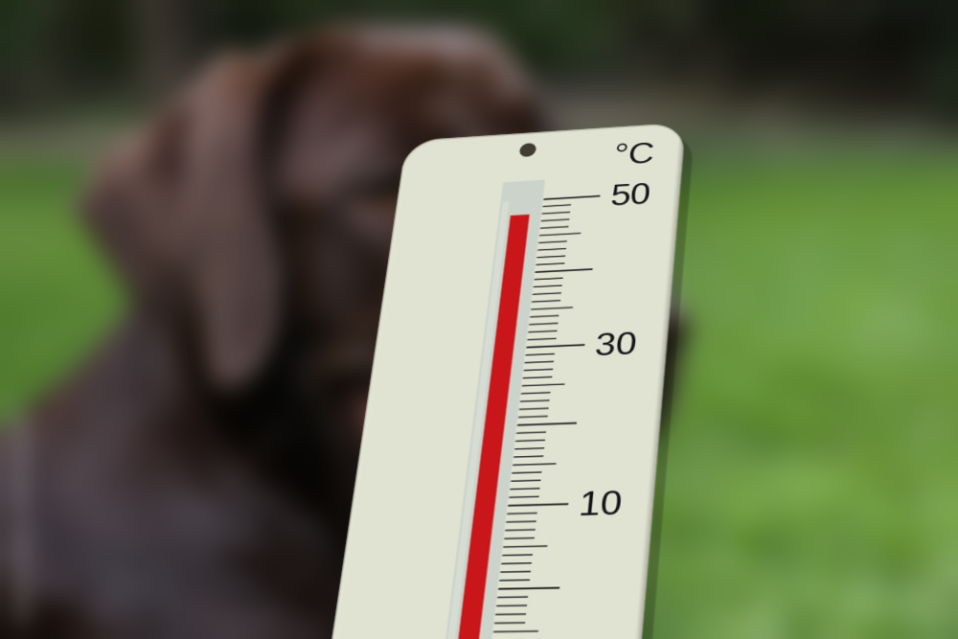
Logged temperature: 48 °C
